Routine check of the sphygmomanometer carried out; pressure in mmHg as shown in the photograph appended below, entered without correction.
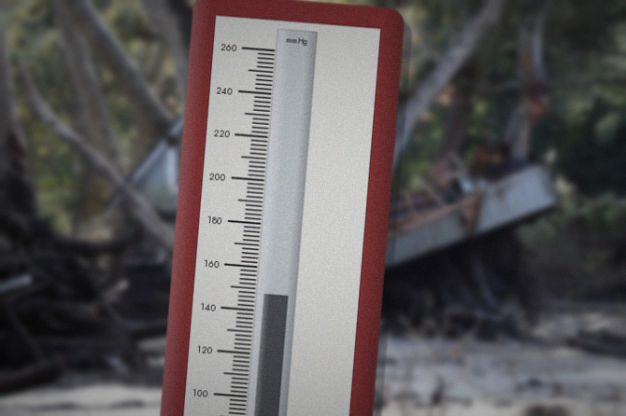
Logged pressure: 148 mmHg
